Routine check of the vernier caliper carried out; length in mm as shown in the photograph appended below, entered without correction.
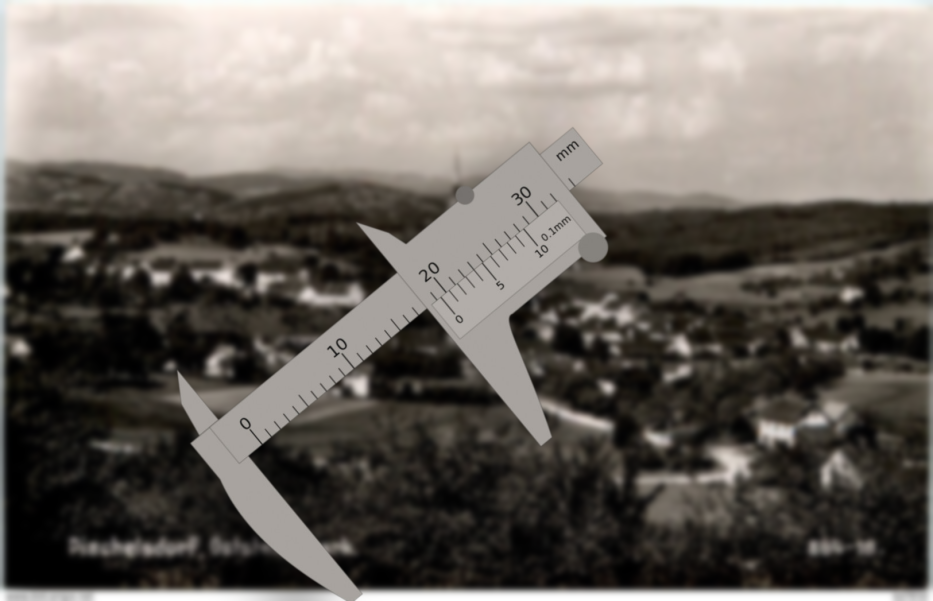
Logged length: 19.4 mm
